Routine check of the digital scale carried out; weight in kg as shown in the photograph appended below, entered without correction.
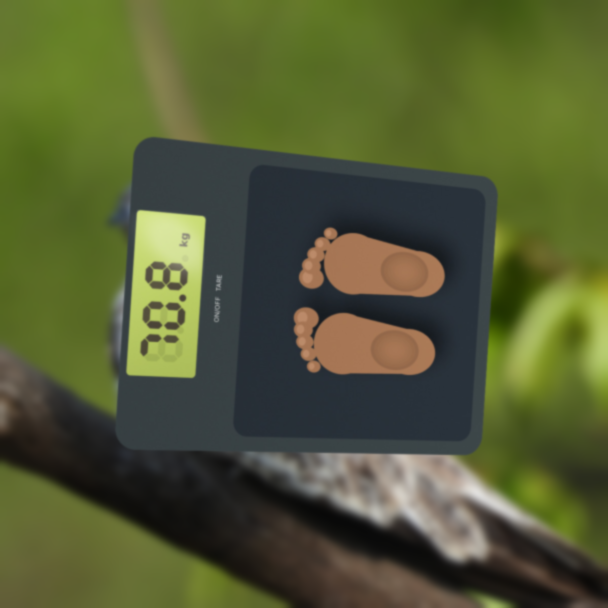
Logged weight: 70.8 kg
